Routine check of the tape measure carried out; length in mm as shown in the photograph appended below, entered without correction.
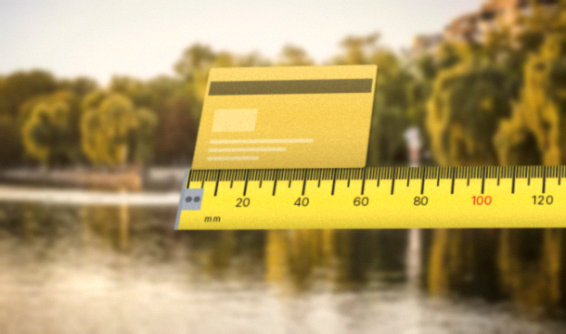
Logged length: 60 mm
